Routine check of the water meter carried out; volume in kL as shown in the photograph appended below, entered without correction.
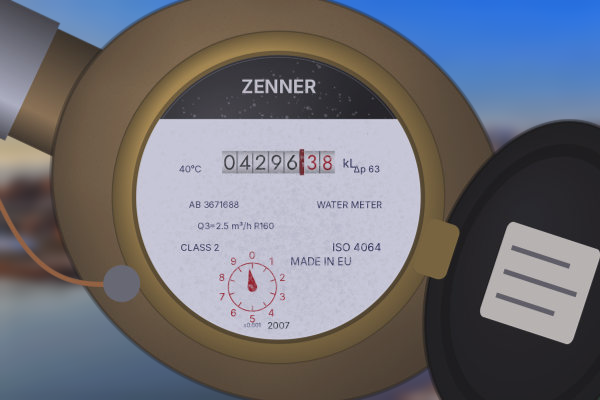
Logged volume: 4296.379 kL
